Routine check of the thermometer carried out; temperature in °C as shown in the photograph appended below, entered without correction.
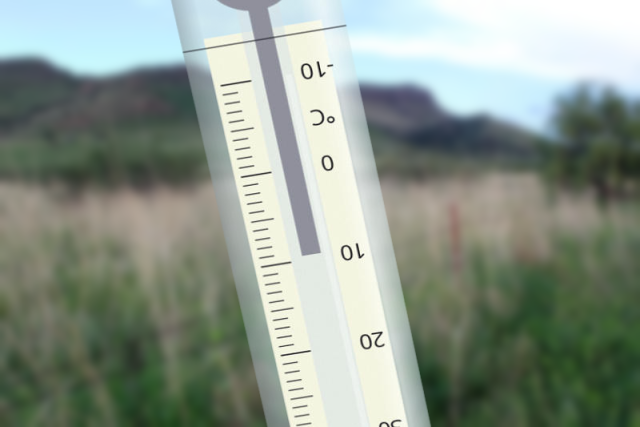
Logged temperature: 9.5 °C
